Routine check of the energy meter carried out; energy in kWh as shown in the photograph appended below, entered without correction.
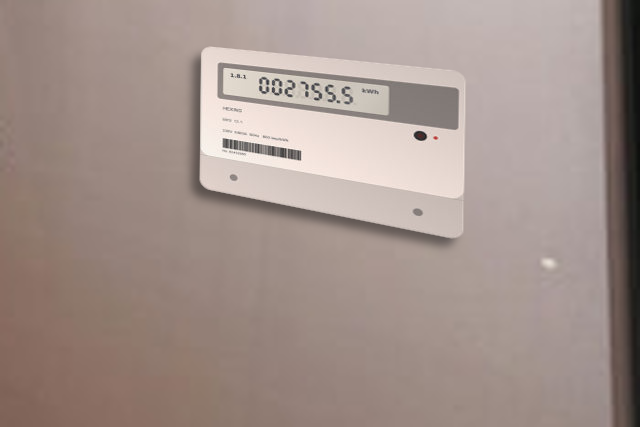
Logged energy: 2755.5 kWh
